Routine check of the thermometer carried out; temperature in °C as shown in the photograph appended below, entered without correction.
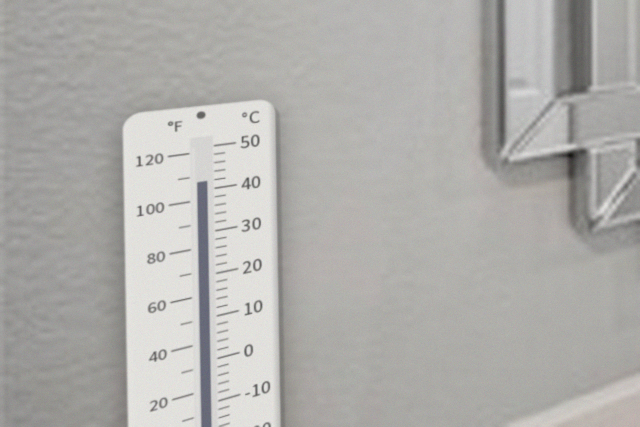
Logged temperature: 42 °C
